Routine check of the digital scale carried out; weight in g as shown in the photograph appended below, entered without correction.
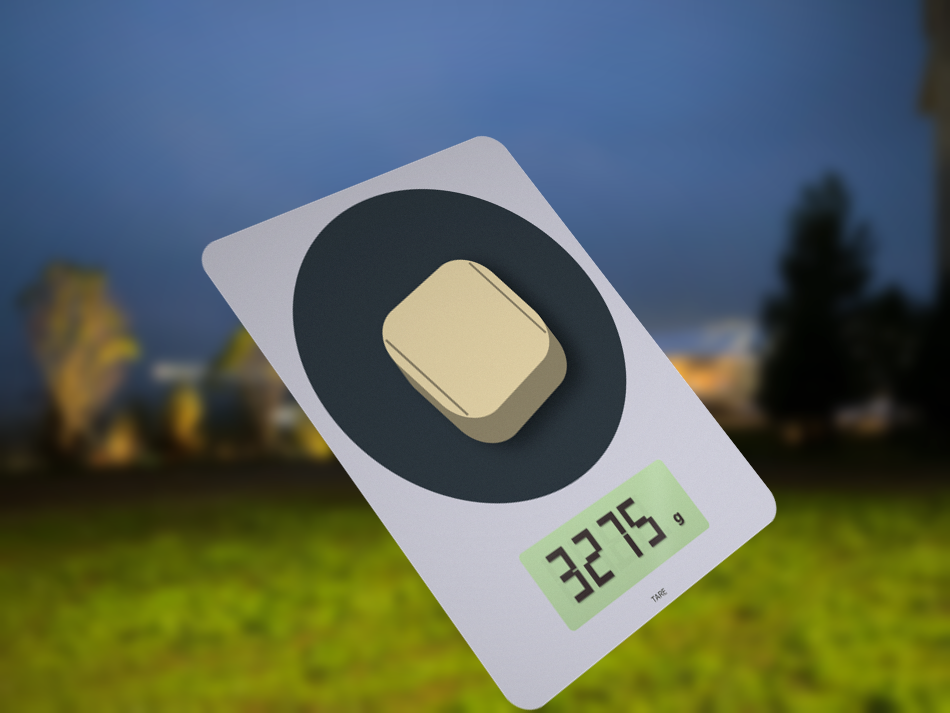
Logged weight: 3275 g
